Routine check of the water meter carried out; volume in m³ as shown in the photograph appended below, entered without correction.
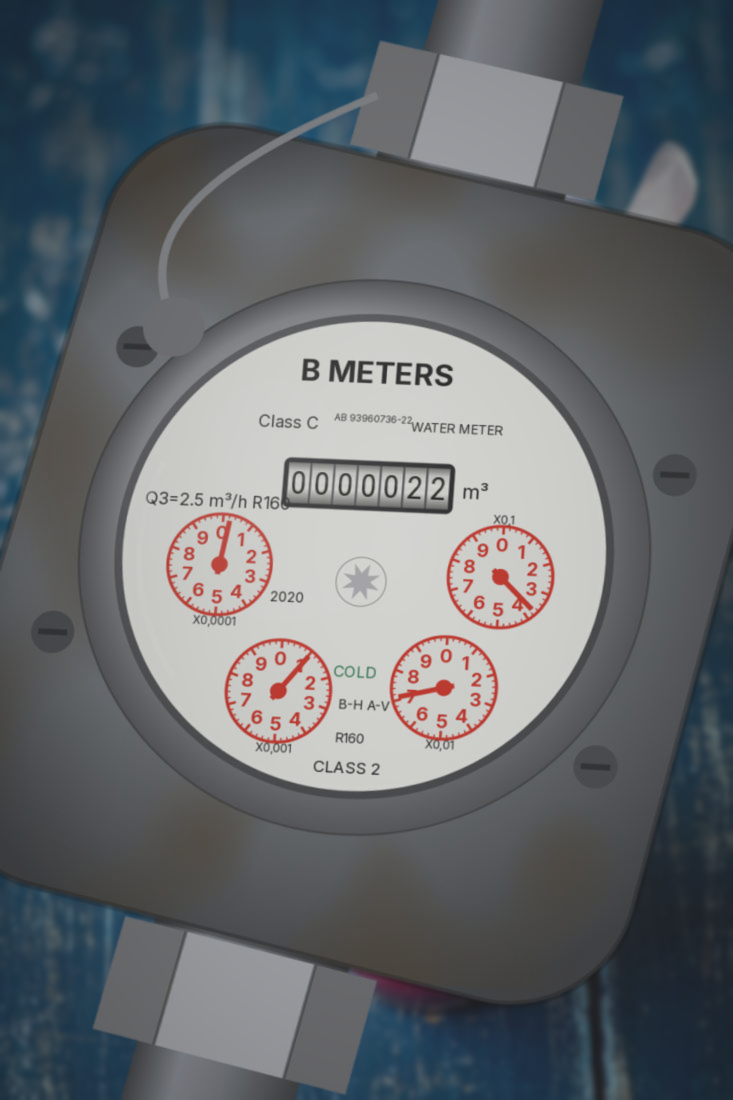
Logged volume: 22.3710 m³
